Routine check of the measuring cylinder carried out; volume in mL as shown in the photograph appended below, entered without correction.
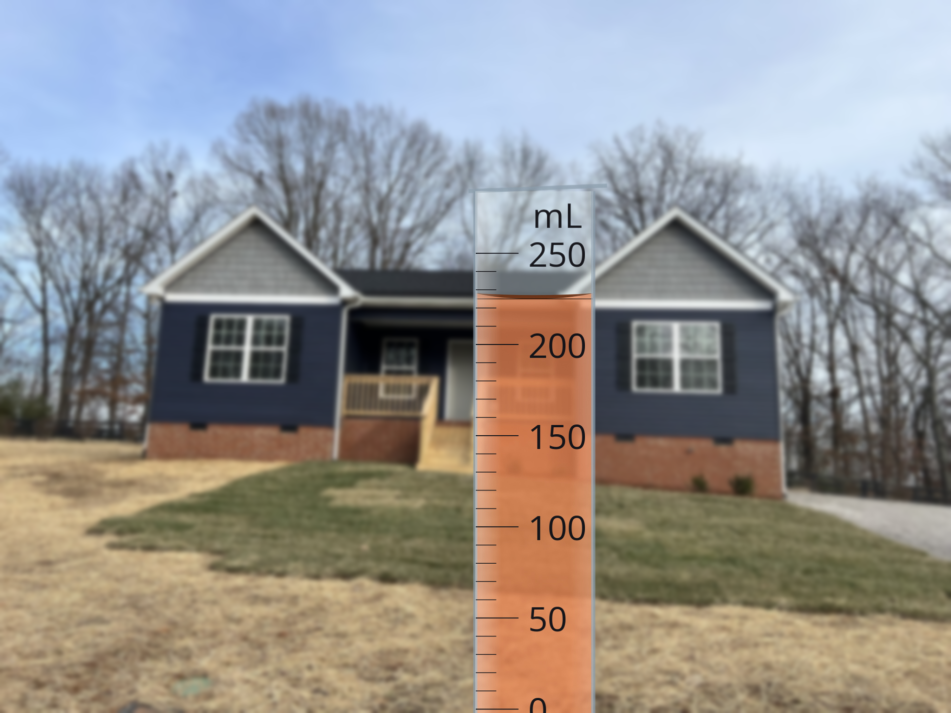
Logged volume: 225 mL
